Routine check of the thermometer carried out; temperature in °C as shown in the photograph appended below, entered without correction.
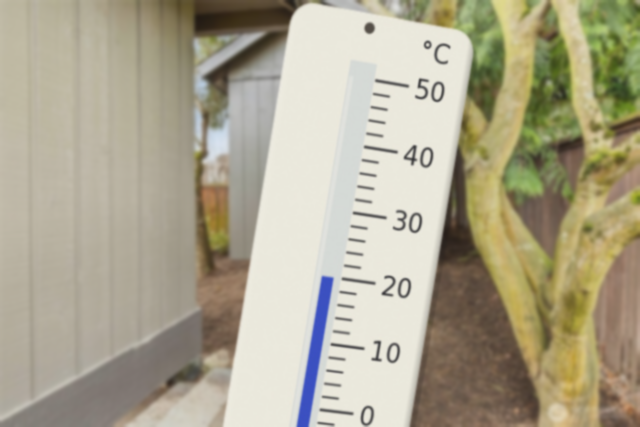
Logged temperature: 20 °C
